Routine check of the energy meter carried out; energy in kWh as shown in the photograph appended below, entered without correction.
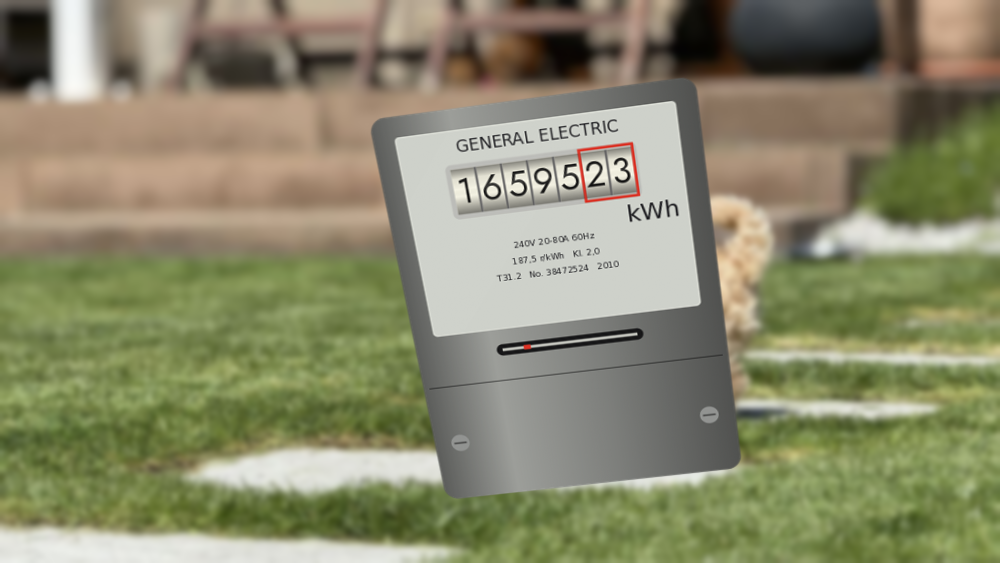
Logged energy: 16595.23 kWh
